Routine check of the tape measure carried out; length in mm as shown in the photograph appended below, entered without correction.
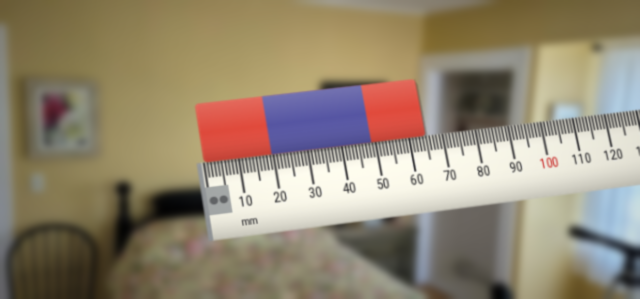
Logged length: 65 mm
